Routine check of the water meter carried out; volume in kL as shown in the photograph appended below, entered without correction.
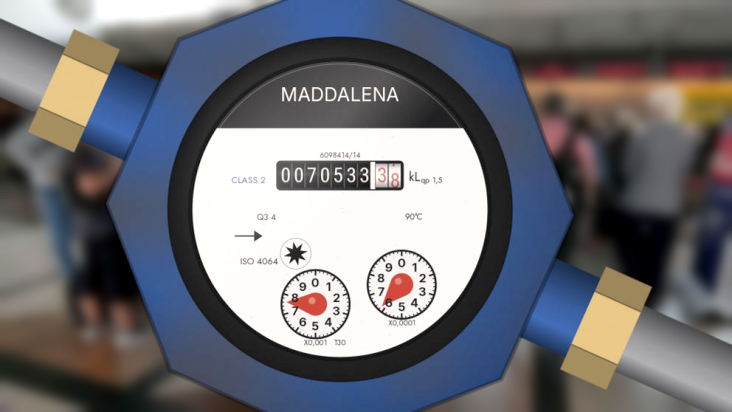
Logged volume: 70533.3776 kL
